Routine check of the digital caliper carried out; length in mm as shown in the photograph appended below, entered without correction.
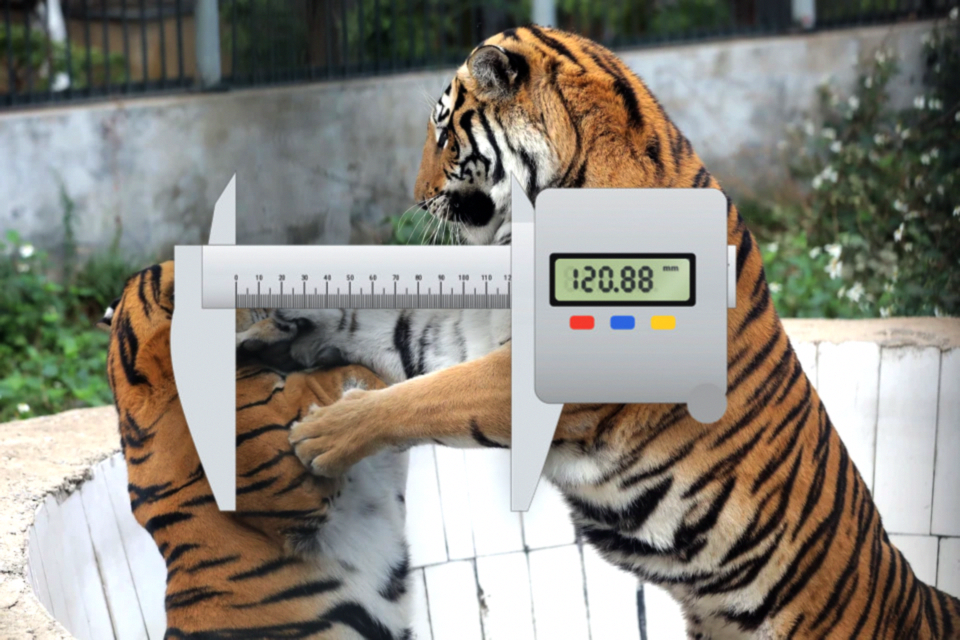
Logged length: 120.88 mm
